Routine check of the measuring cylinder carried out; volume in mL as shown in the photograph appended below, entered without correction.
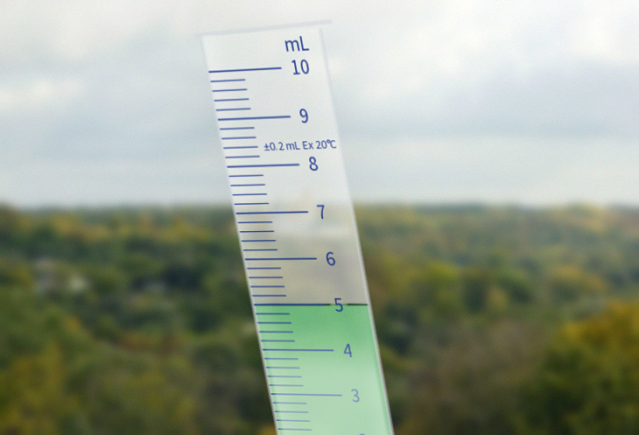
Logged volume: 5 mL
